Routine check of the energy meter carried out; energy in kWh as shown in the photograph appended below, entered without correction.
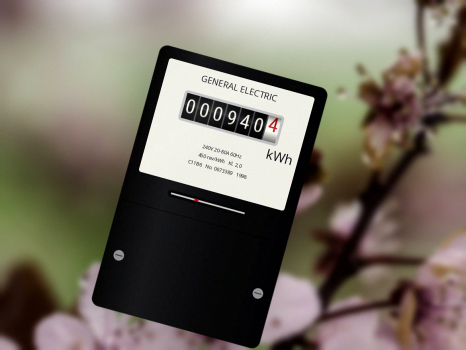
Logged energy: 940.4 kWh
